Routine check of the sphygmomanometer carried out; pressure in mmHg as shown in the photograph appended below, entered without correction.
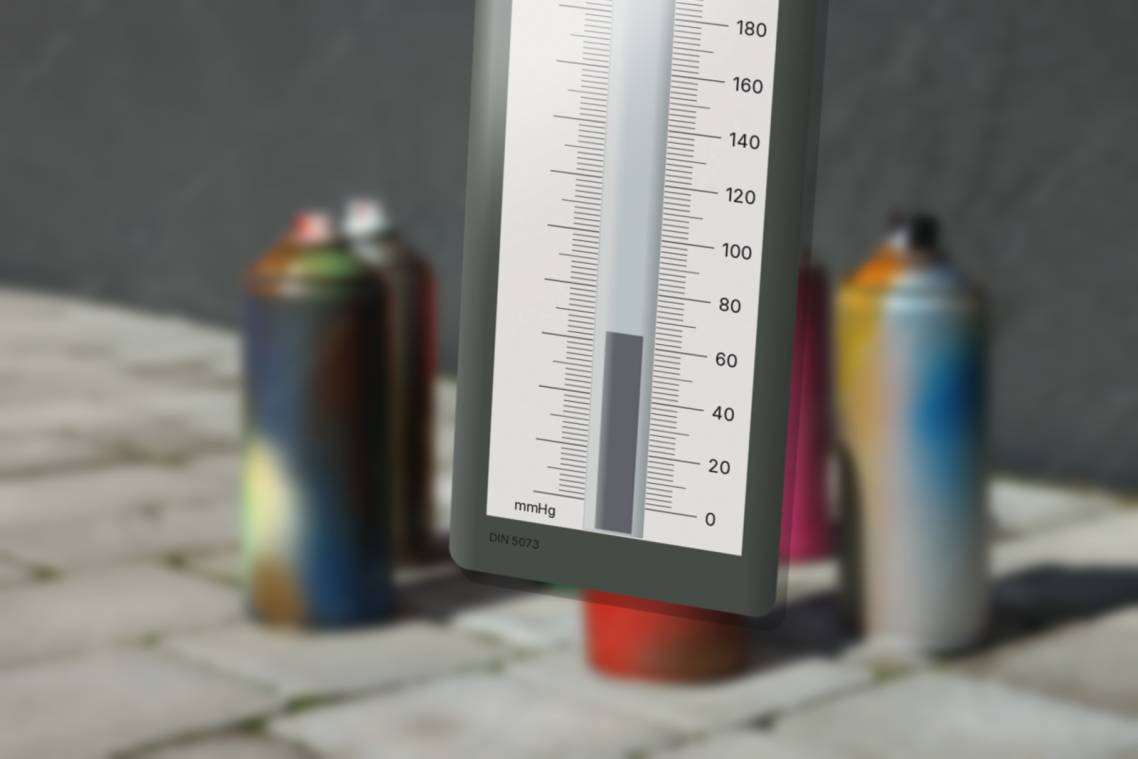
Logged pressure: 64 mmHg
